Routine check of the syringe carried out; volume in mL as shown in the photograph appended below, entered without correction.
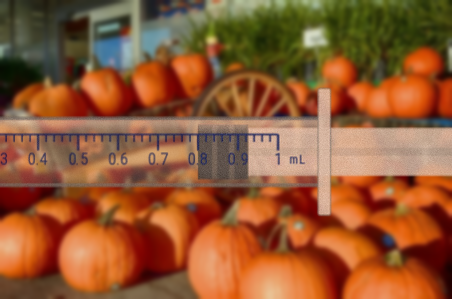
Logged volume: 0.8 mL
